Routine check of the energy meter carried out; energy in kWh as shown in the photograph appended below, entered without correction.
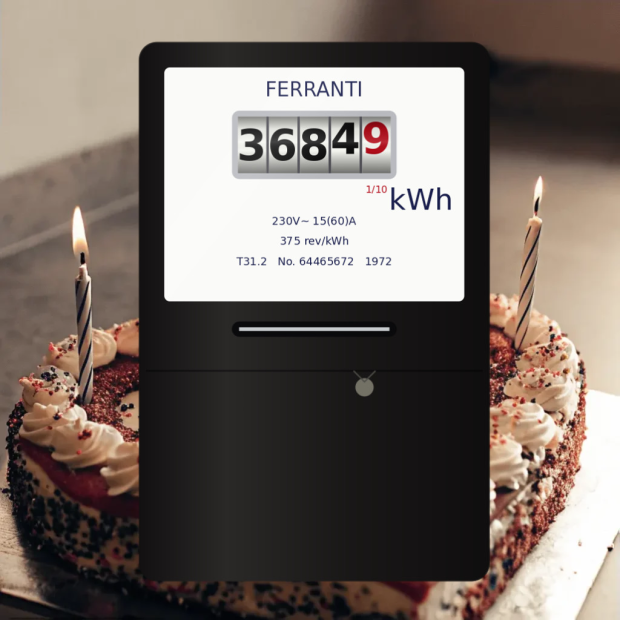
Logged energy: 3684.9 kWh
